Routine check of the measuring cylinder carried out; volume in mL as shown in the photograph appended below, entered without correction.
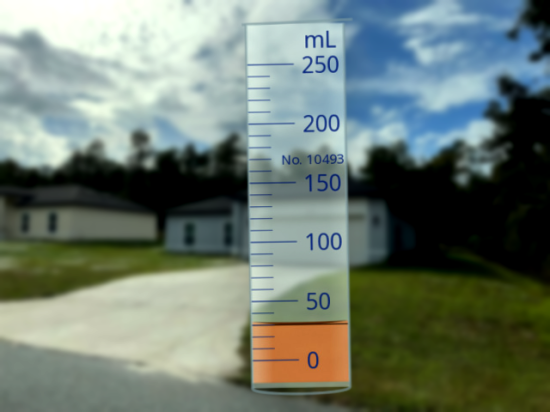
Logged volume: 30 mL
